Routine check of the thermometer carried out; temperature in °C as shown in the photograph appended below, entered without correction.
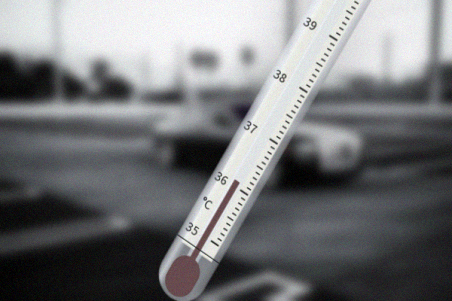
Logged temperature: 36.1 °C
